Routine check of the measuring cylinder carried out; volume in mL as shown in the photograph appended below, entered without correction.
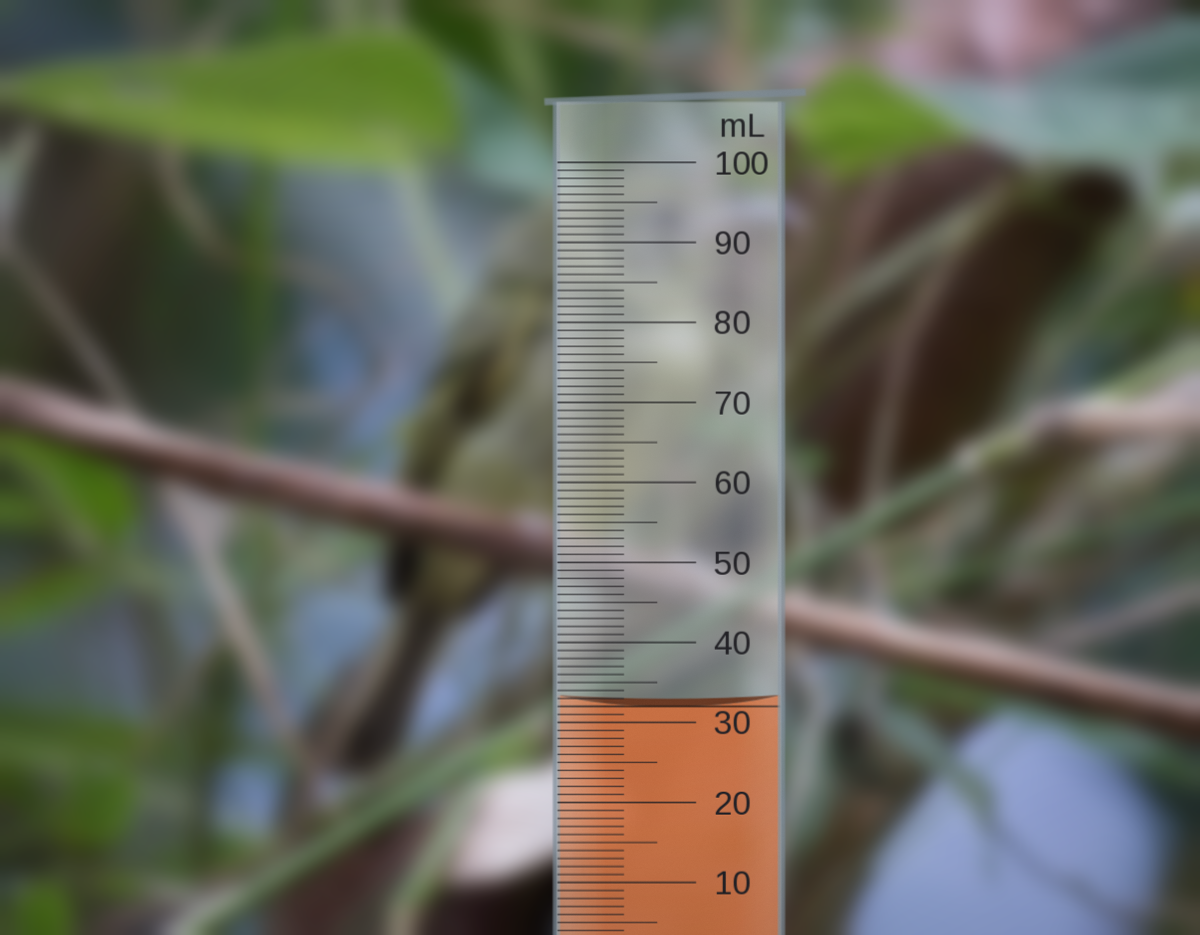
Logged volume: 32 mL
